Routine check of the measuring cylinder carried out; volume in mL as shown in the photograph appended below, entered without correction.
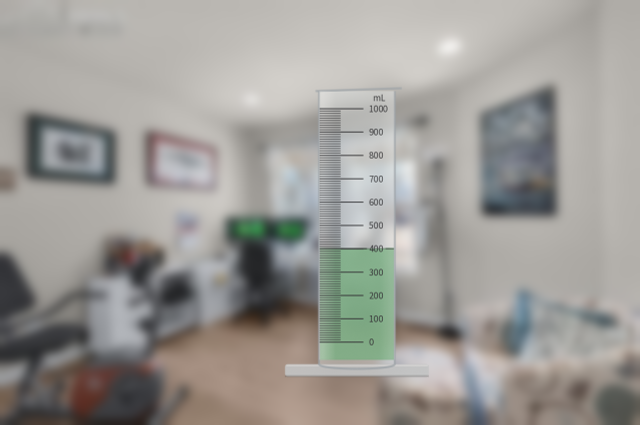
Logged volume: 400 mL
